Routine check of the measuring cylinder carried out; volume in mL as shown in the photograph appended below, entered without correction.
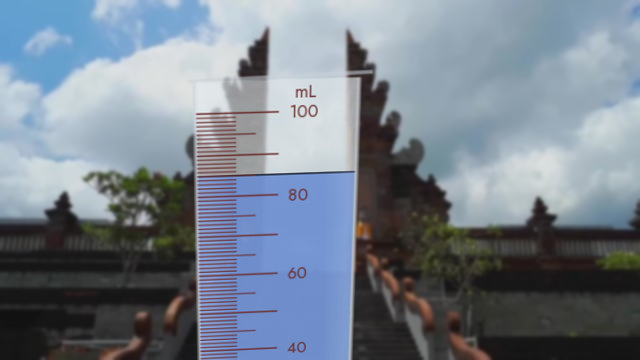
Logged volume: 85 mL
